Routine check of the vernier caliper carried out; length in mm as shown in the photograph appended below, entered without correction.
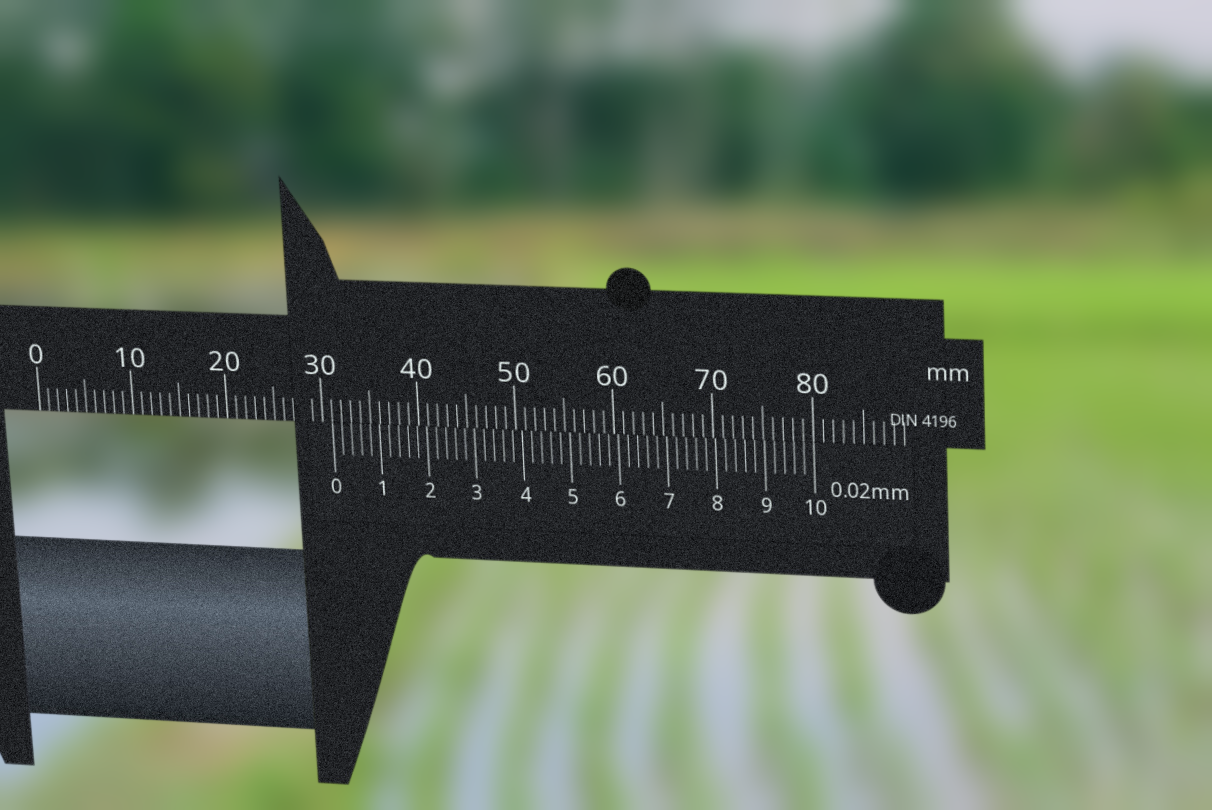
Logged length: 31.0 mm
